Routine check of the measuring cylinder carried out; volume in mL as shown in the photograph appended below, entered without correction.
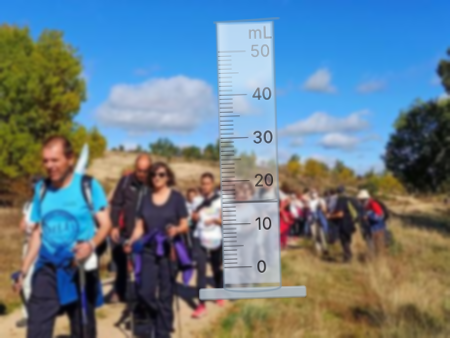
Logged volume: 15 mL
